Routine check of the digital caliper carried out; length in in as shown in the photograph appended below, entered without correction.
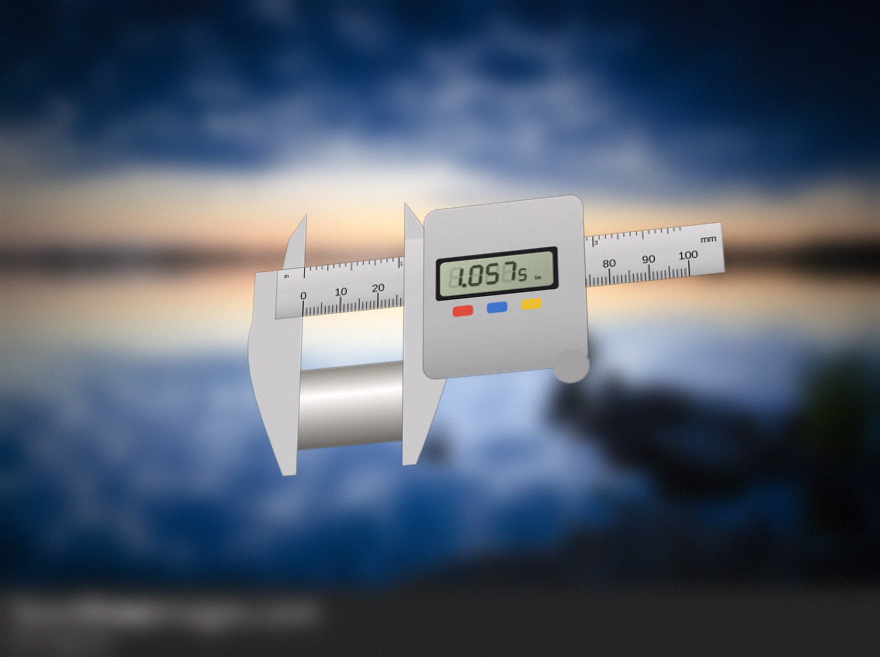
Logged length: 1.0575 in
